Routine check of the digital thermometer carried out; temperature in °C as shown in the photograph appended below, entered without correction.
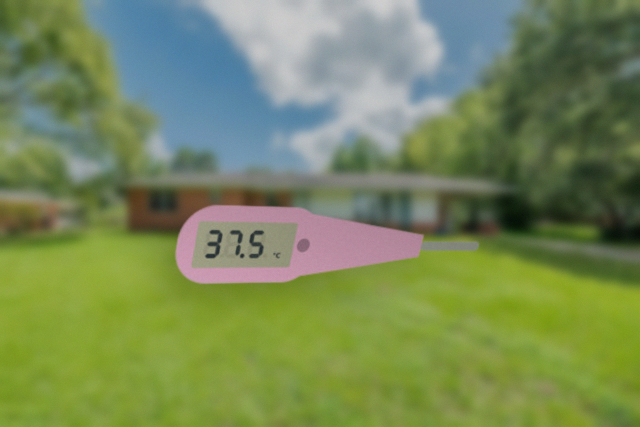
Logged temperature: 37.5 °C
